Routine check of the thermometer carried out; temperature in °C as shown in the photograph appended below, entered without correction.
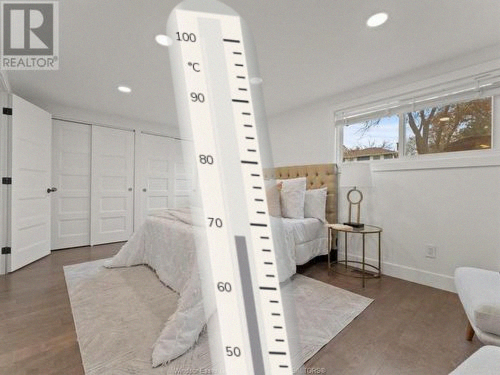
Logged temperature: 68 °C
